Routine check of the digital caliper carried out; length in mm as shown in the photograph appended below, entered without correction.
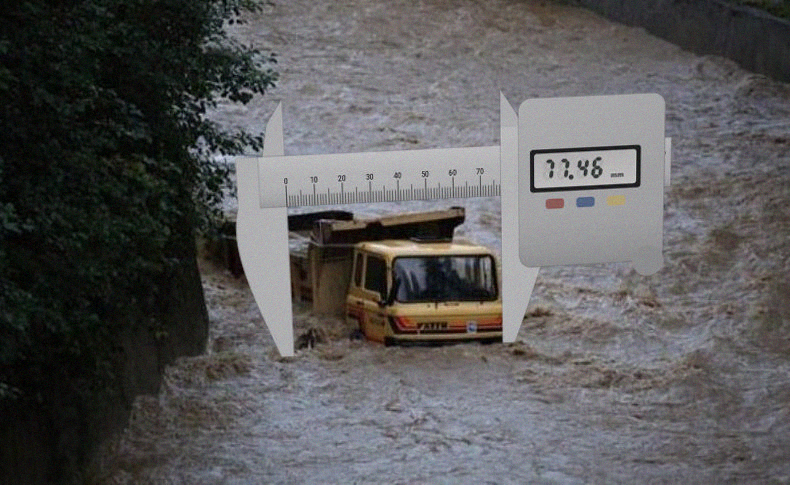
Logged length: 77.46 mm
